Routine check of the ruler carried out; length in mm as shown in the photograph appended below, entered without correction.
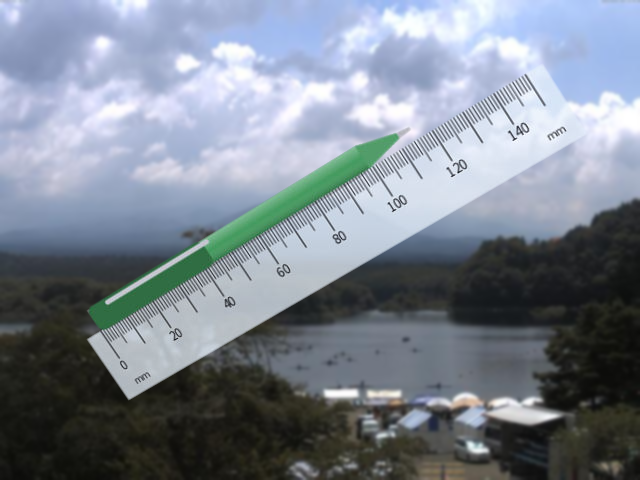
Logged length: 115 mm
